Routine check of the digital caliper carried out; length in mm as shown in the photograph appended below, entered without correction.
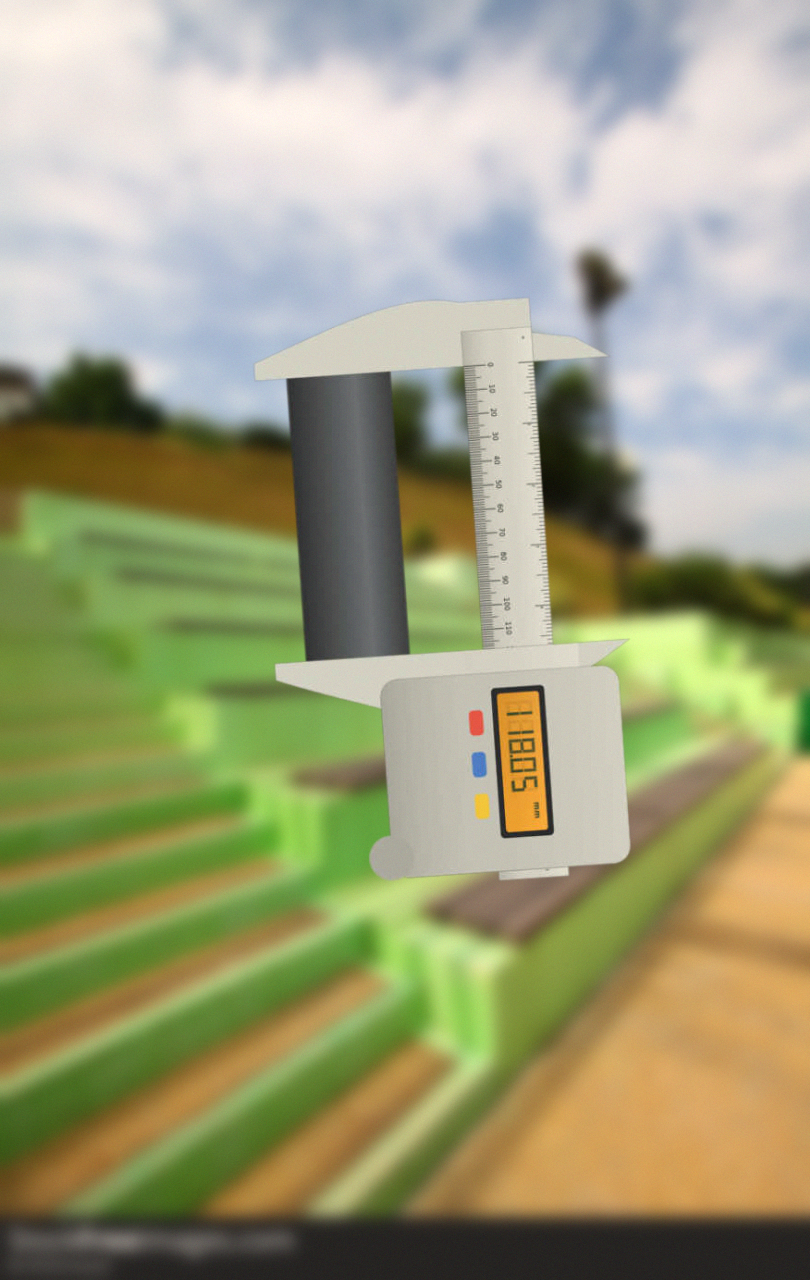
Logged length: 118.05 mm
